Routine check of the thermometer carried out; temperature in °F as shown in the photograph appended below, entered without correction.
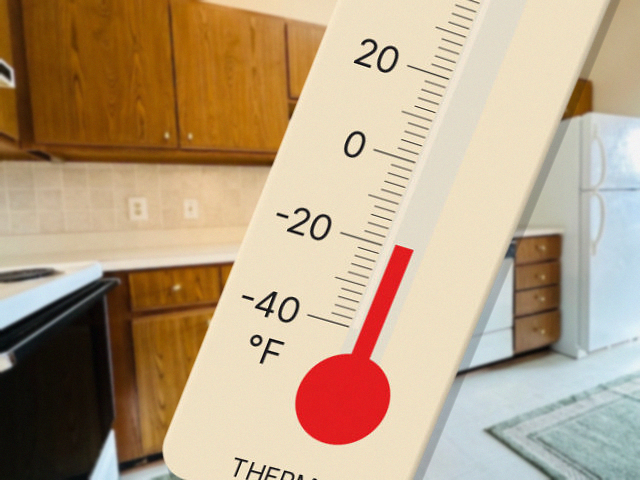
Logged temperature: -19 °F
